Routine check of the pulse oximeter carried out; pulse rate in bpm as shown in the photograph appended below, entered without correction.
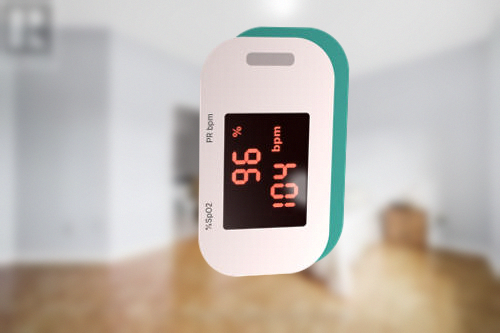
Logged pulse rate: 104 bpm
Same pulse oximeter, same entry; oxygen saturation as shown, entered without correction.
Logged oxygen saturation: 96 %
